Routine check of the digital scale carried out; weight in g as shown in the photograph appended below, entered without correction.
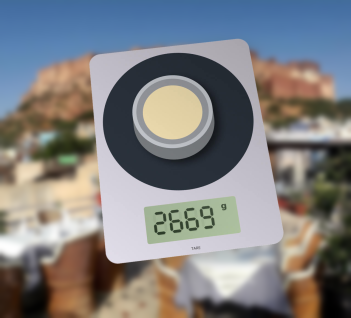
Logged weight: 2669 g
